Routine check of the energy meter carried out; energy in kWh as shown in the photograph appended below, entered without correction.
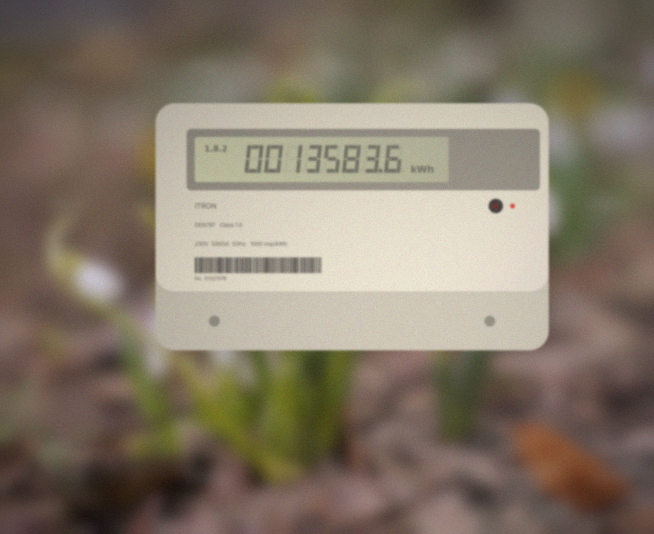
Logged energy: 13583.6 kWh
